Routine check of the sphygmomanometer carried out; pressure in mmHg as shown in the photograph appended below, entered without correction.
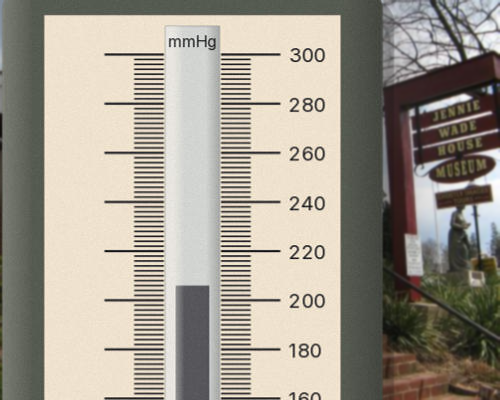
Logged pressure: 206 mmHg
